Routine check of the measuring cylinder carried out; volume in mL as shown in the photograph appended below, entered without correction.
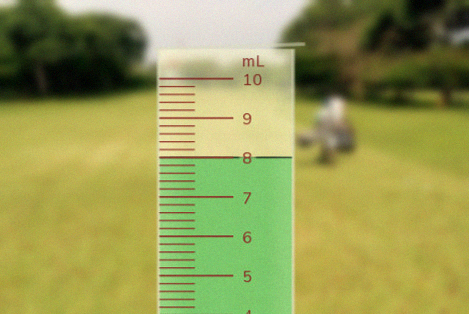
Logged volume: 8 mL
